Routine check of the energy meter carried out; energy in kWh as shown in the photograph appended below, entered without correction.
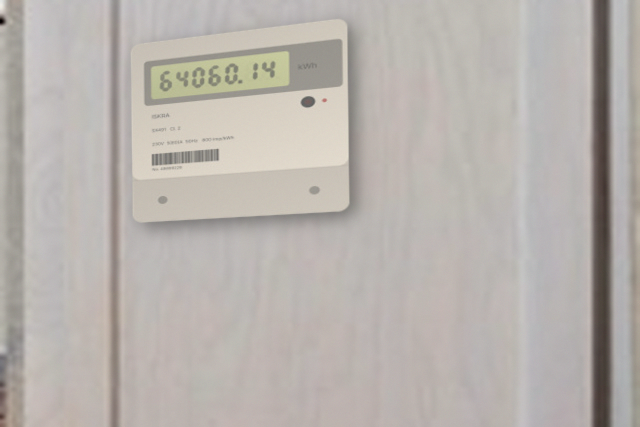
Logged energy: 64060.14 kWh
